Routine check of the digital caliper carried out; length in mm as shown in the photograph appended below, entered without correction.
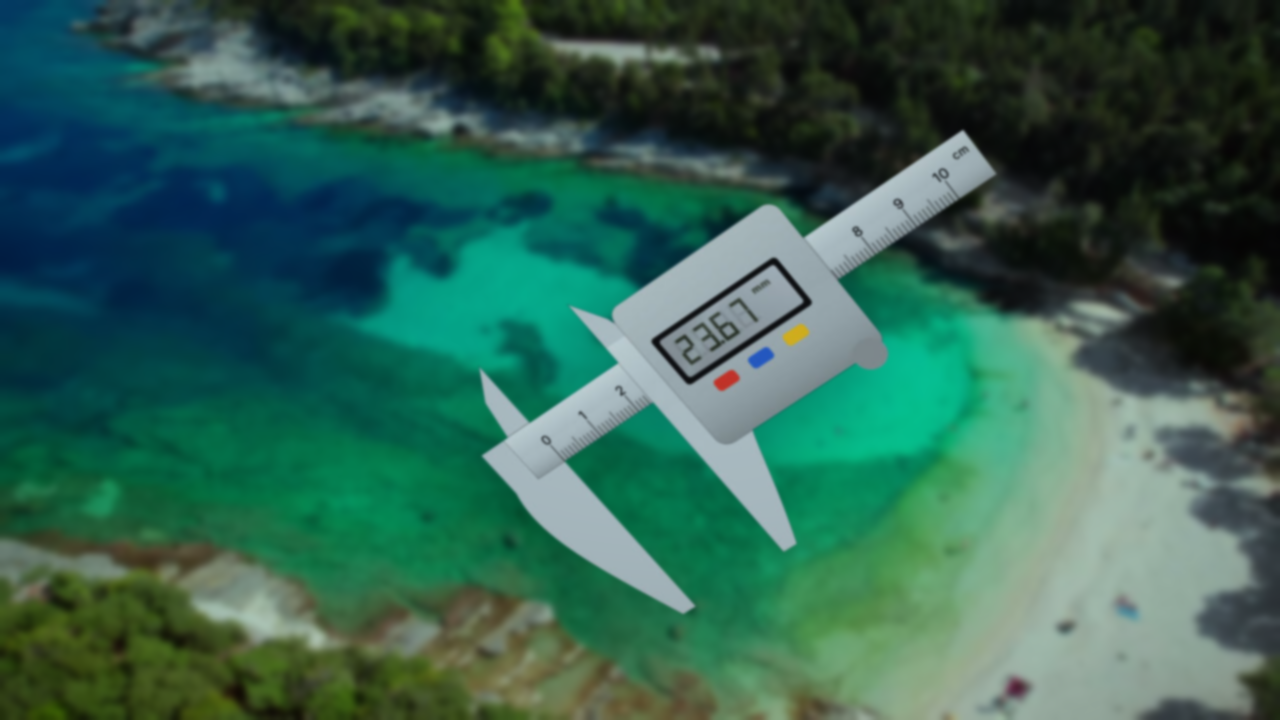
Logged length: 23.67 mm
